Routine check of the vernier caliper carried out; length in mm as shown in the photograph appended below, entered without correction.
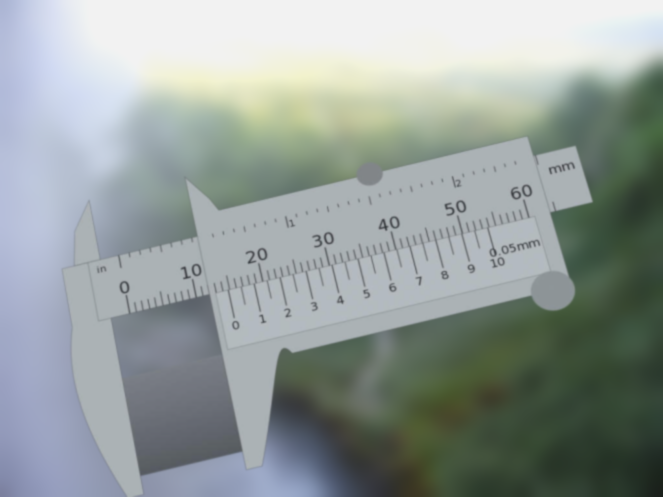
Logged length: 14.8 mm
